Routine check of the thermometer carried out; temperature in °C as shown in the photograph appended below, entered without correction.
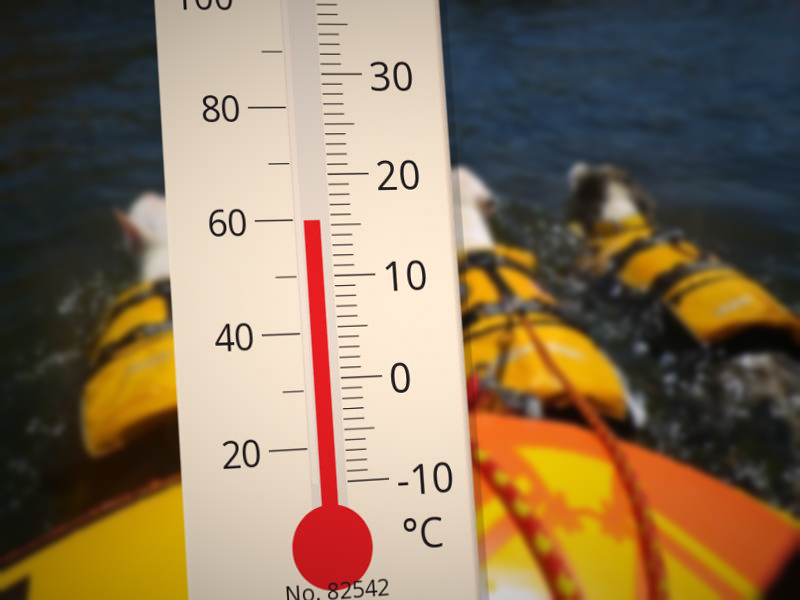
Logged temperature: 15.5 °C
